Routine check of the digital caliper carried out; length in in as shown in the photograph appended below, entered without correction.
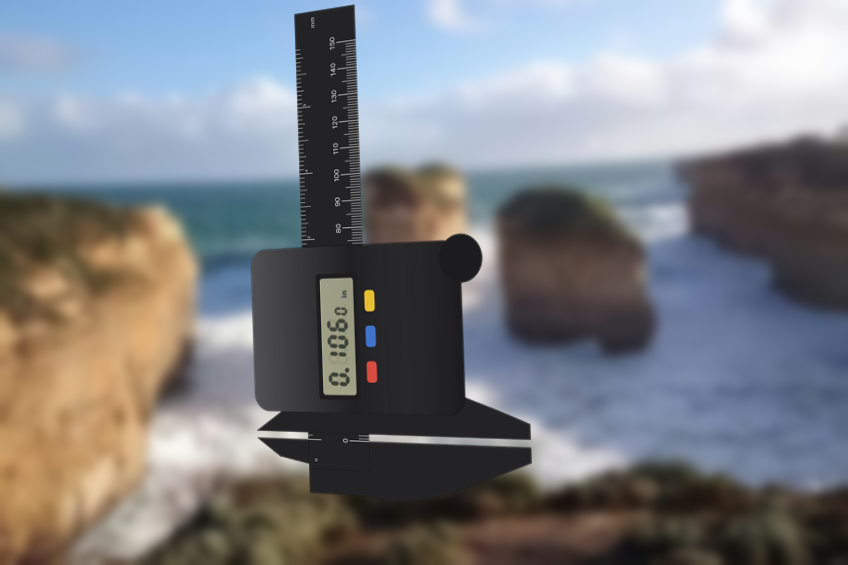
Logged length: 0.1060 in
